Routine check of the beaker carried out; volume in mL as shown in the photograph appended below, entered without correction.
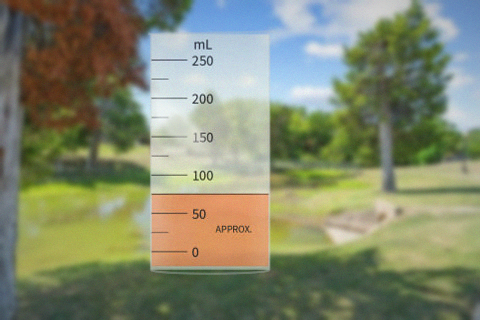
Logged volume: 75 mL
